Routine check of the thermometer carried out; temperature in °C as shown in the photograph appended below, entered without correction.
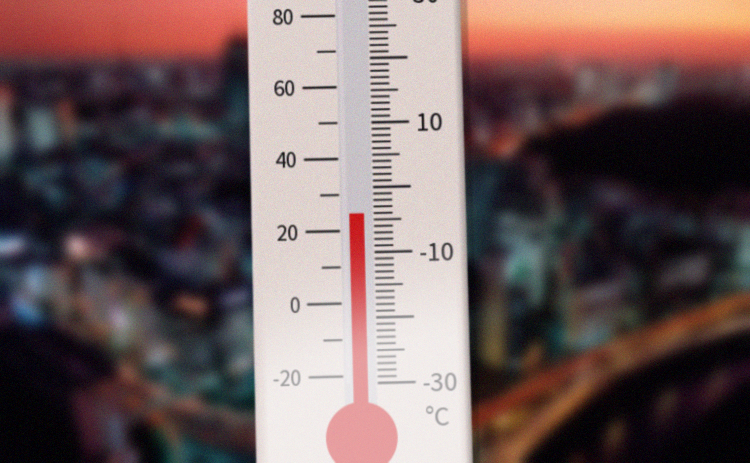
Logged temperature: -4 °C
